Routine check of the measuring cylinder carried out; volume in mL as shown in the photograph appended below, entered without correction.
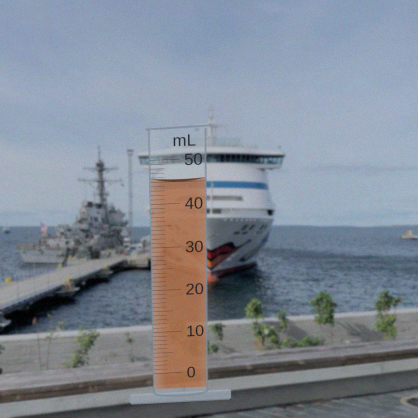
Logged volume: 45 mL
